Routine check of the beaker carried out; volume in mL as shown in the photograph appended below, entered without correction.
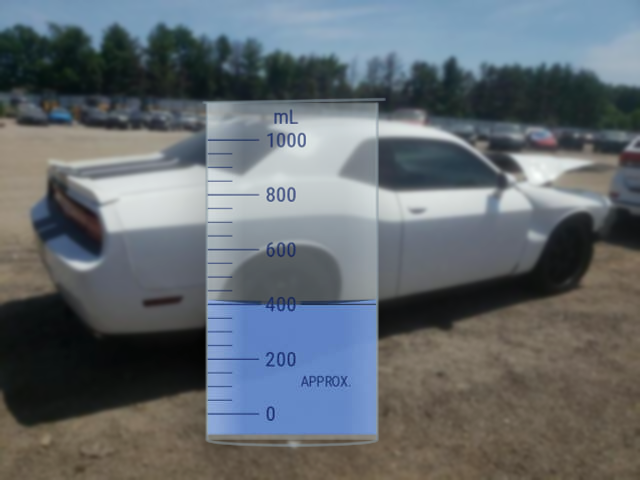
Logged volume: 400 mL
